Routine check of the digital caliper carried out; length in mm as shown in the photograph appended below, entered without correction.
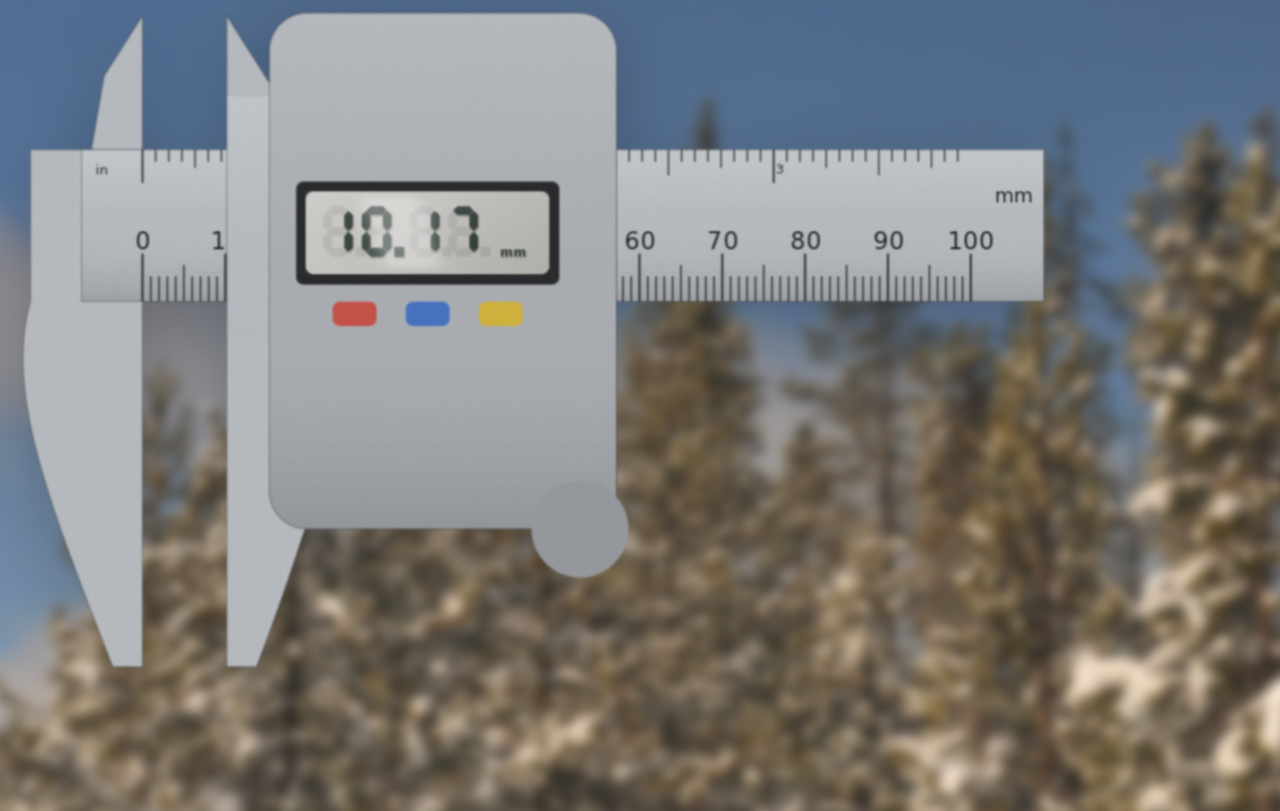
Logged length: 10.17 mm
